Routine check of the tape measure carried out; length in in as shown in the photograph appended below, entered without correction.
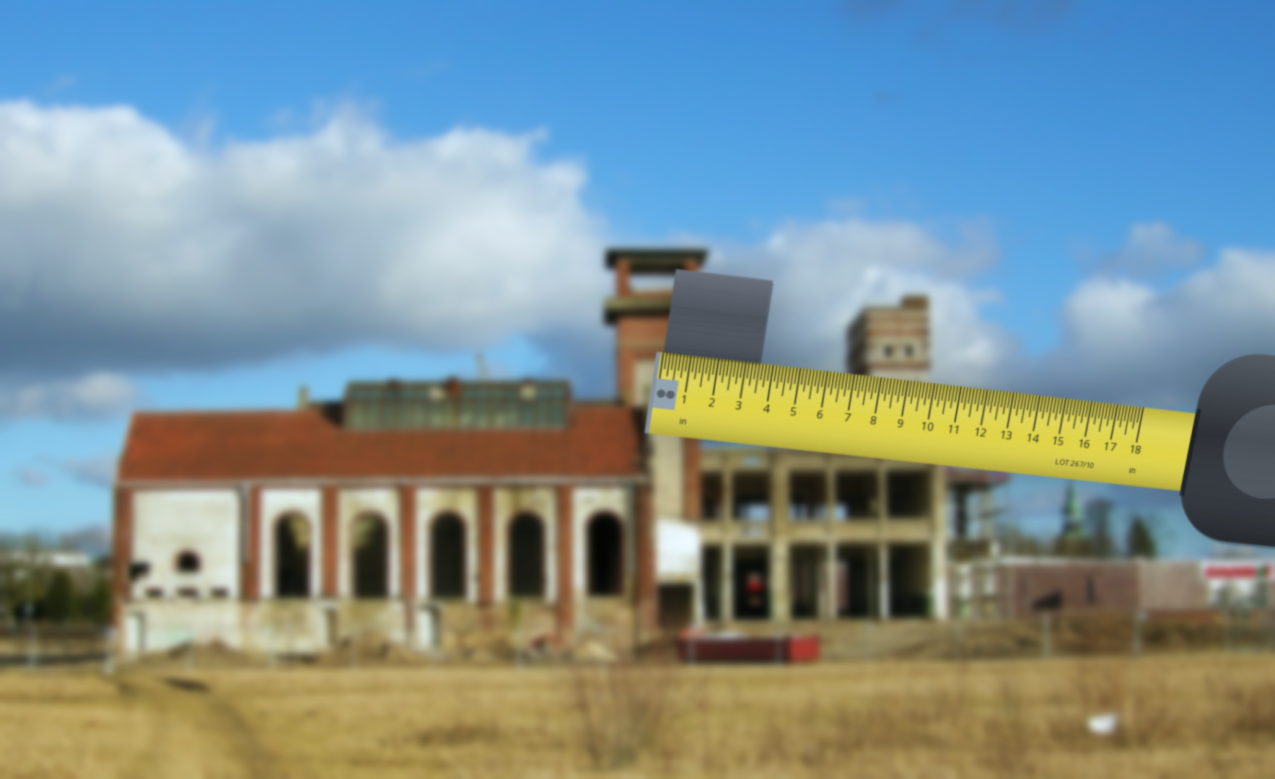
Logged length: 3.5 in
